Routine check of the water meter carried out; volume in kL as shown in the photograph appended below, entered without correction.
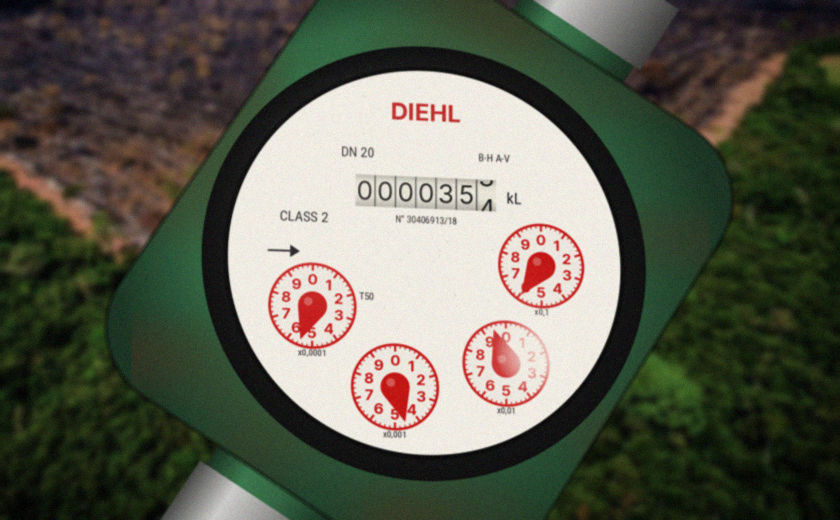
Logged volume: 353.5945 kL
